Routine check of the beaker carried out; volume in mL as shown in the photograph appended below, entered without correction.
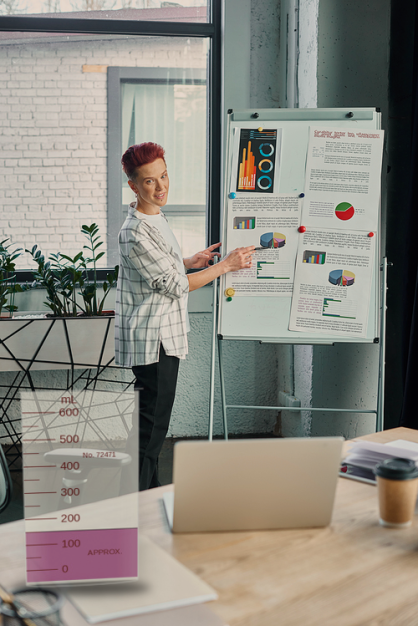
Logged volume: 150 mL
